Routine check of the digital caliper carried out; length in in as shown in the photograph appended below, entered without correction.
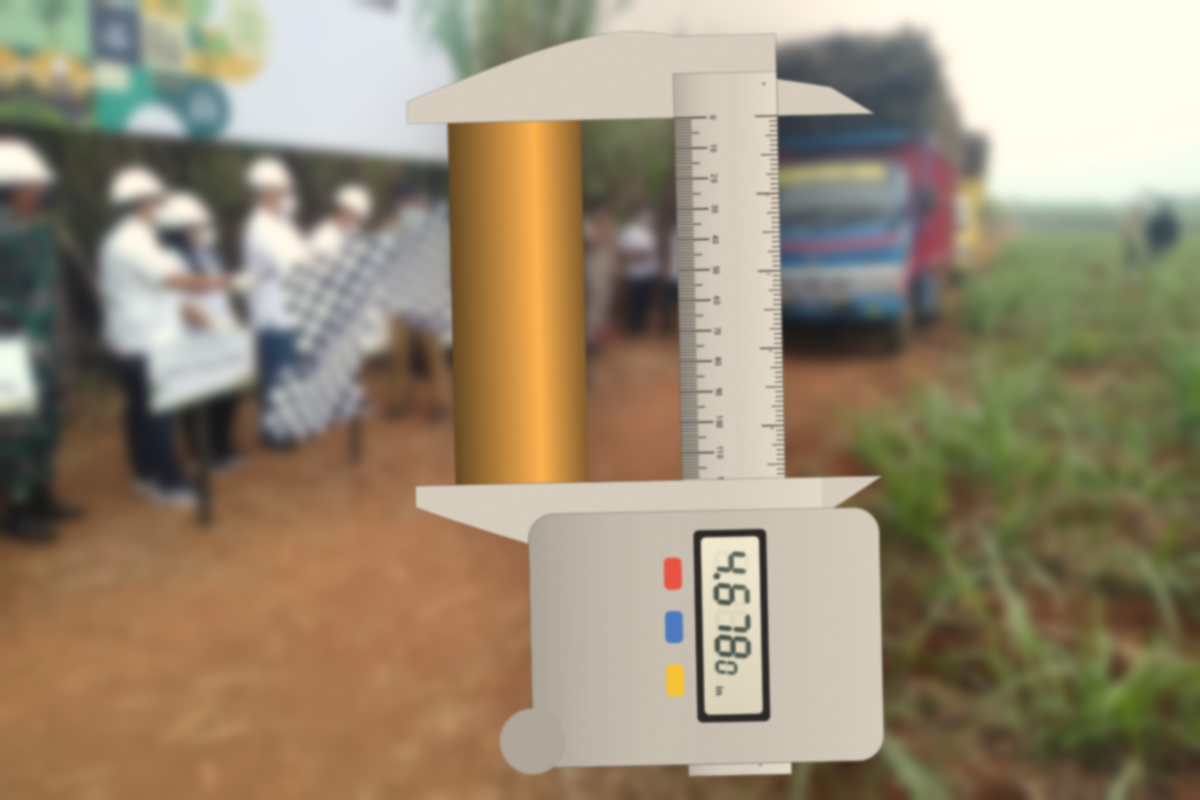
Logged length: 4.6780 in
